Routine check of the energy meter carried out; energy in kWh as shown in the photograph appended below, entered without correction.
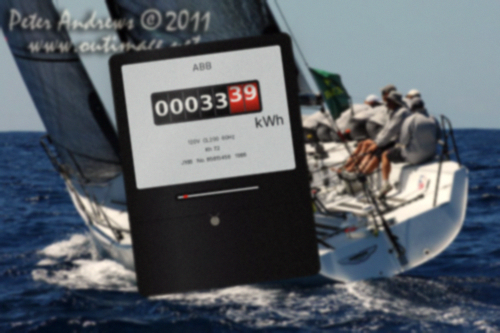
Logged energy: 33.39 kWh
